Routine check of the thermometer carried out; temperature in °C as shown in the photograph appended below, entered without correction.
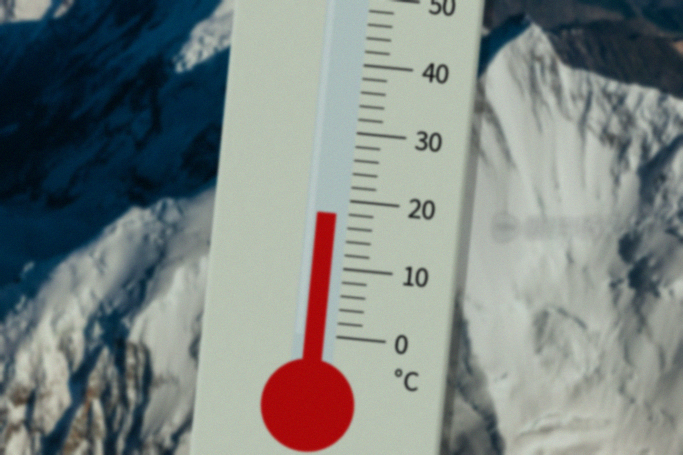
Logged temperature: 18 °C
